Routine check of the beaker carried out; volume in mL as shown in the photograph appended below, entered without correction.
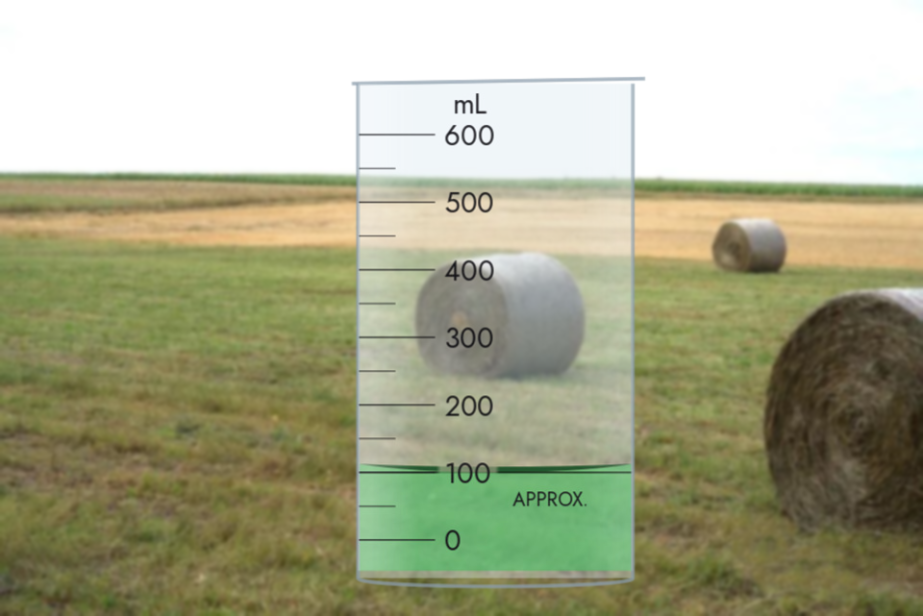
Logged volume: 100 mL
